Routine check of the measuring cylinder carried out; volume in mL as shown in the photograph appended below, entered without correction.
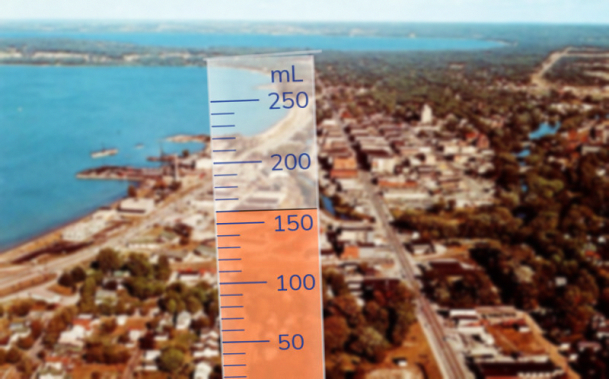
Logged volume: 160 mL
